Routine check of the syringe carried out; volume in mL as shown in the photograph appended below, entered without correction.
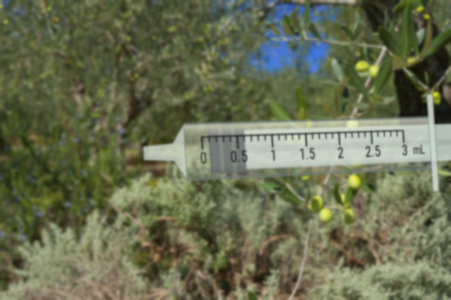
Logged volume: 0.1 mL
